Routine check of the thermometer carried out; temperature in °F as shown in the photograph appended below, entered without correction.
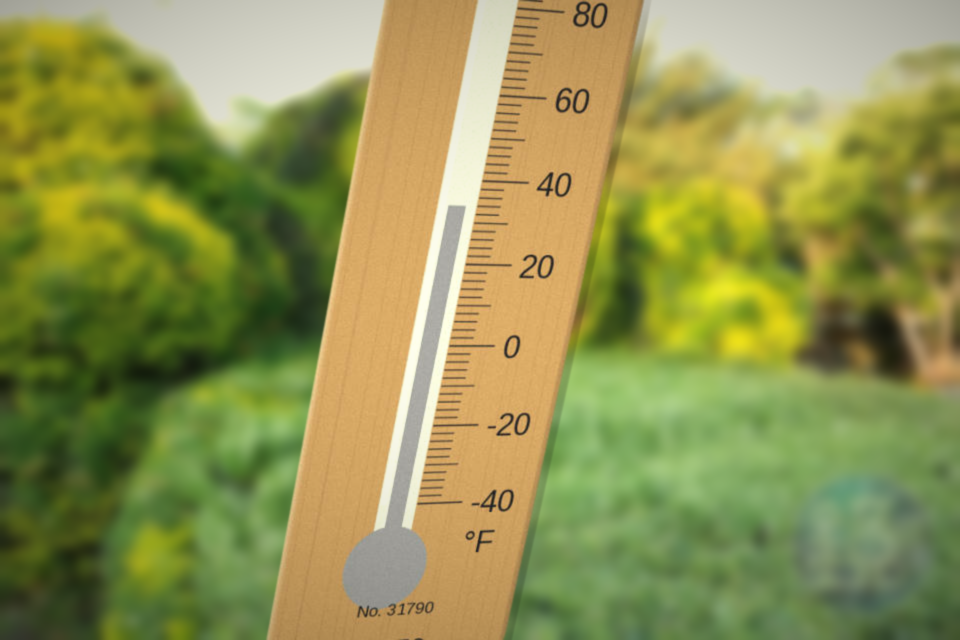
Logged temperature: 34 °F
